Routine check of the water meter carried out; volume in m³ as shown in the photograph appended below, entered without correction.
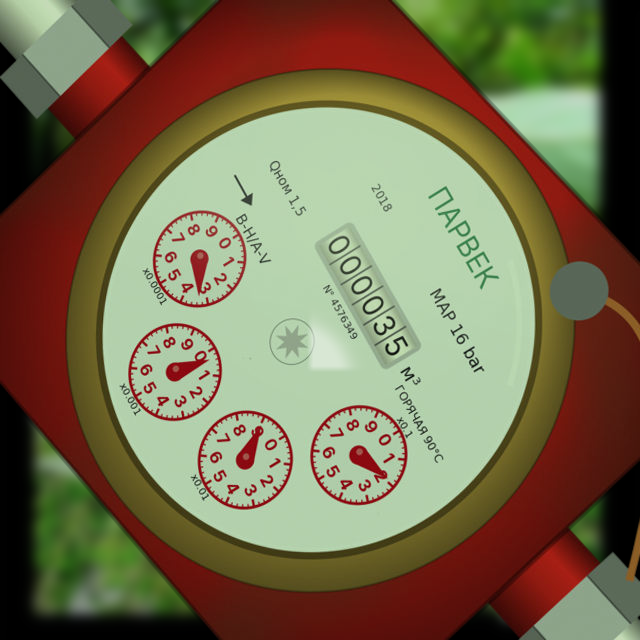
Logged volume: 35.1903 m³
